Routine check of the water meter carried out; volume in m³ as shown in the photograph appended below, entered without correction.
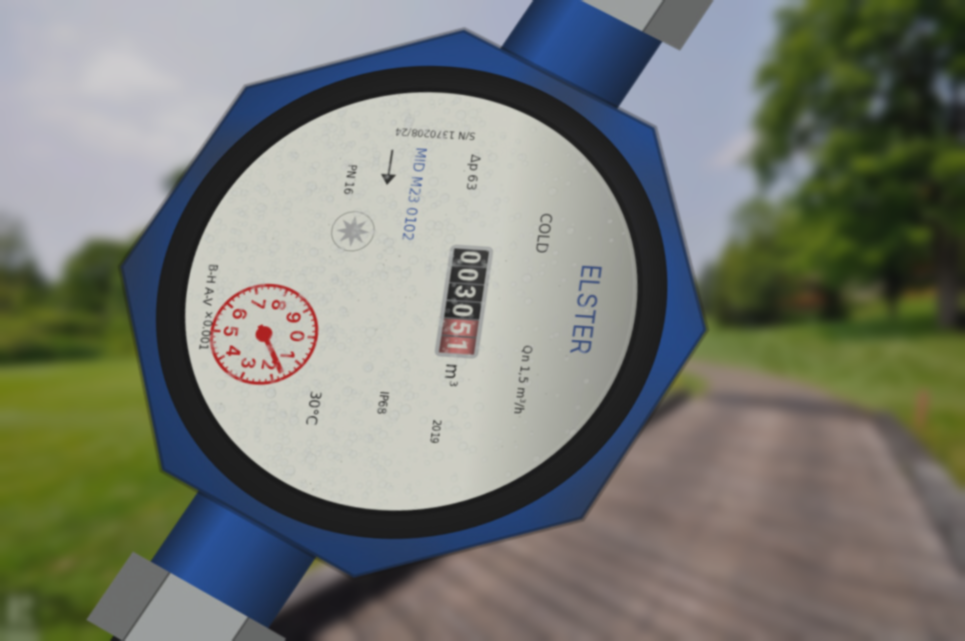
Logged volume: 30.511 m³
